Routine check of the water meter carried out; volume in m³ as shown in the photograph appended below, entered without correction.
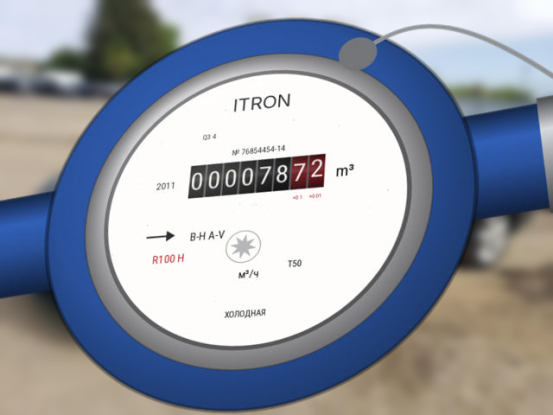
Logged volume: 78.72 m³
